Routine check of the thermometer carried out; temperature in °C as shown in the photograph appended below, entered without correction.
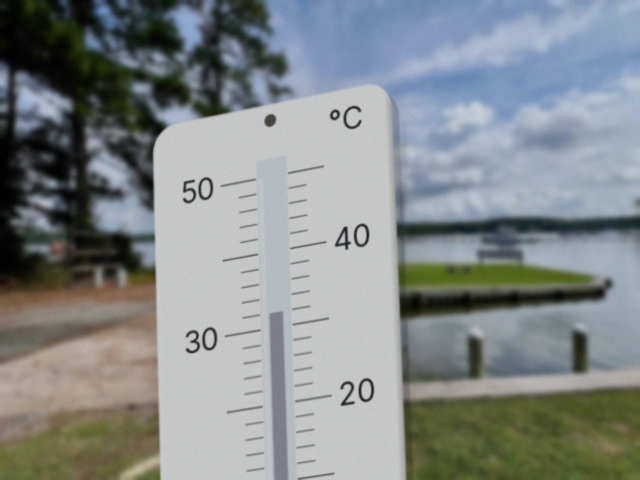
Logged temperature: 32 °C
